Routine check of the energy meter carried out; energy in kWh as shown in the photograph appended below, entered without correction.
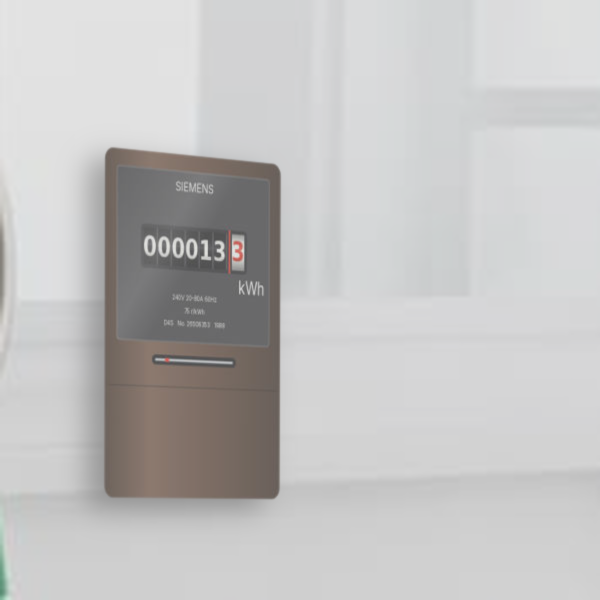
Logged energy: 13.3 kWh
